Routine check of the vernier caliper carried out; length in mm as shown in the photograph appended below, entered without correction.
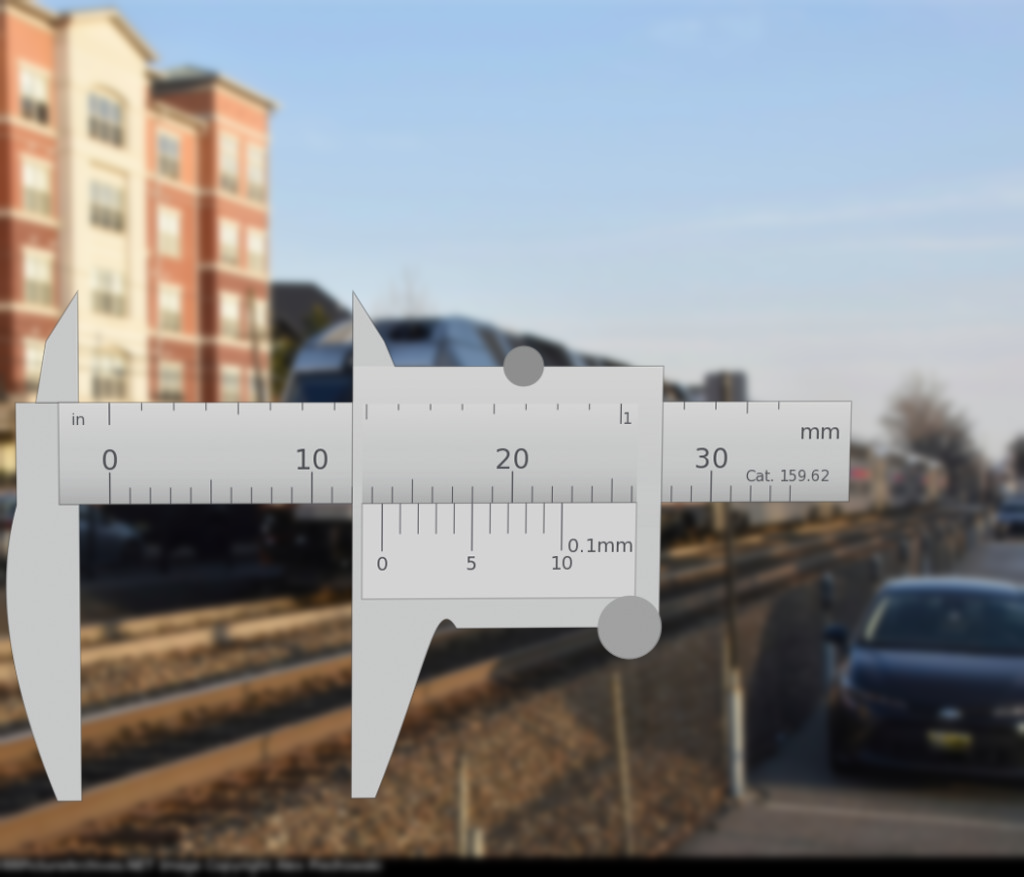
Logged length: 13.5 mm
